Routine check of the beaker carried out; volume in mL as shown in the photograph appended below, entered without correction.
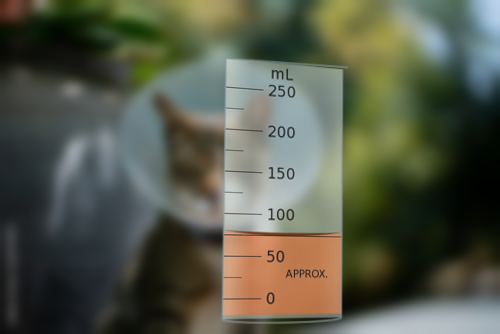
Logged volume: 75 mL
